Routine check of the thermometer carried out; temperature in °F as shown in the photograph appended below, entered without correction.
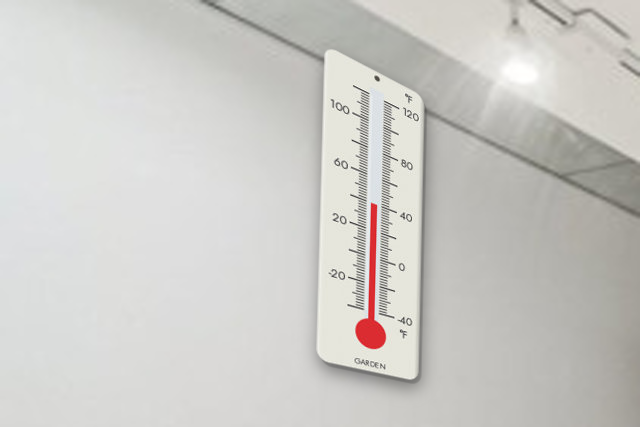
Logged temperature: 40 °F
